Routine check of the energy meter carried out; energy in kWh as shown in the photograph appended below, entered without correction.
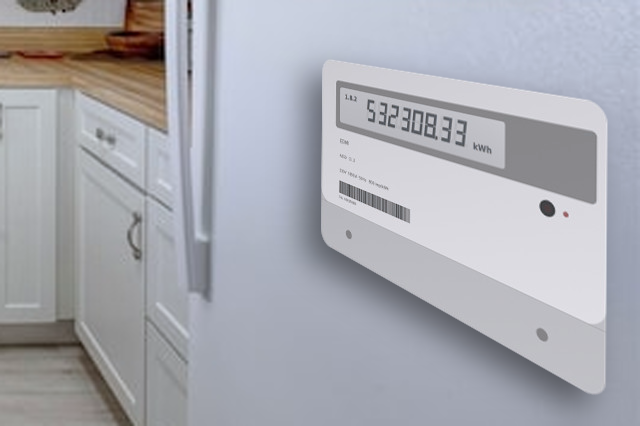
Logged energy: 532308.33 kWh
